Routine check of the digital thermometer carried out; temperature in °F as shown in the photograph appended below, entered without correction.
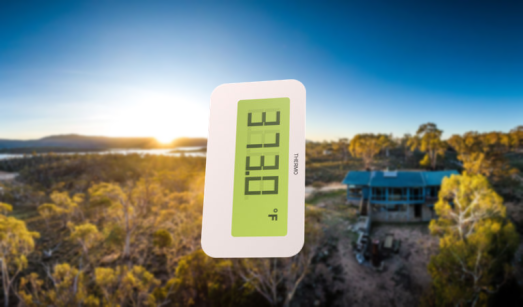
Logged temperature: 373.0 °F
